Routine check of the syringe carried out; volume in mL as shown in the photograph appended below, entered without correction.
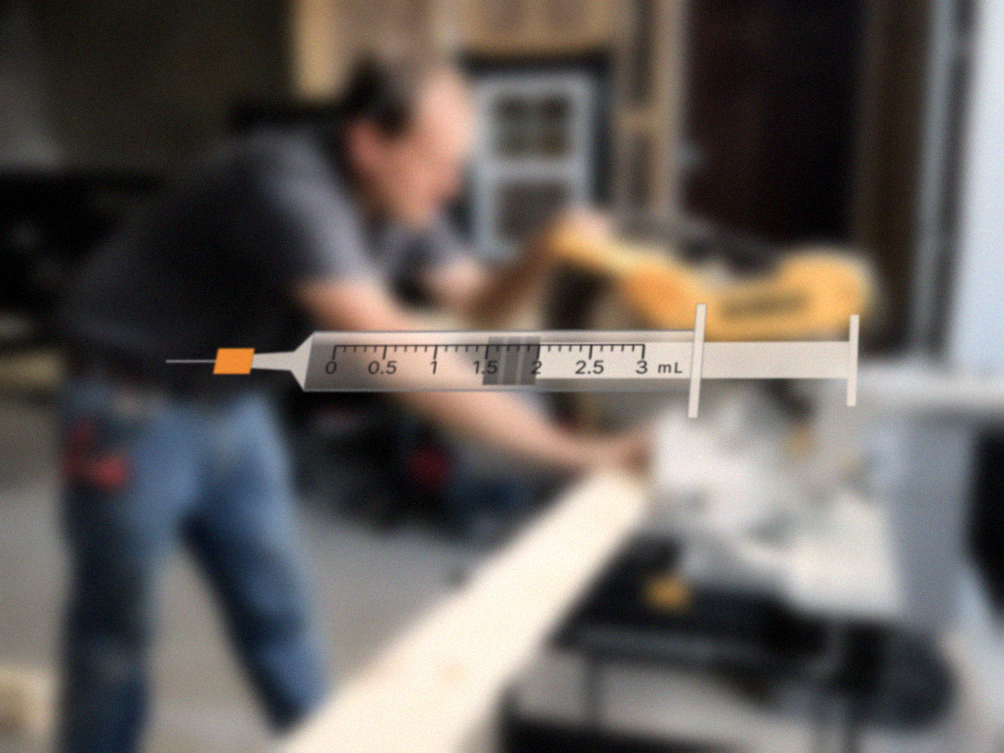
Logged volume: 1.5 mL
